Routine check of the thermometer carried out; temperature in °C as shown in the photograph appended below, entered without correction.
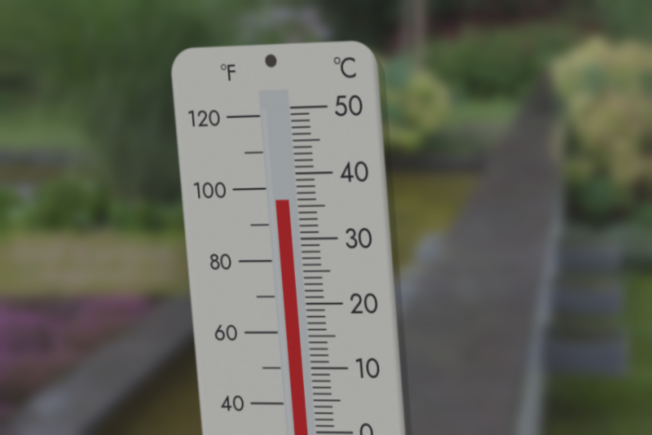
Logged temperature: 36 °C
